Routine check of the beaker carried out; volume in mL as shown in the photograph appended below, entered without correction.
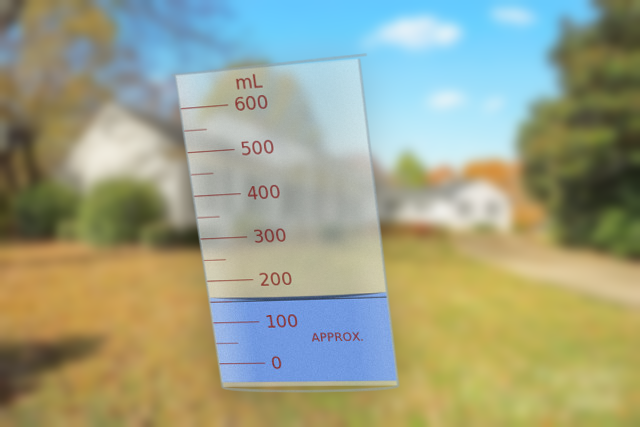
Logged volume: 150 mL
